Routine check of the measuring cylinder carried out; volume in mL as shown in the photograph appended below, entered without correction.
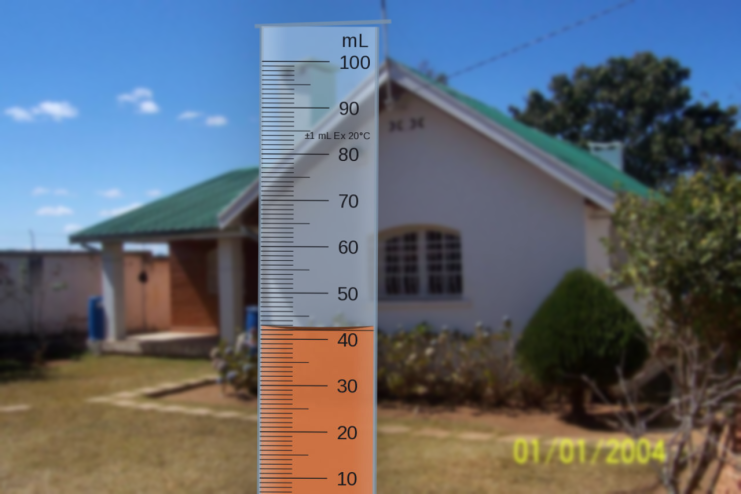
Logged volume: 42 mL
